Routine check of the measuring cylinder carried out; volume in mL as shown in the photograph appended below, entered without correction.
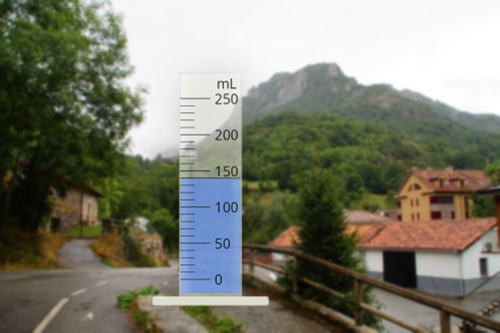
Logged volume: 140 mL
